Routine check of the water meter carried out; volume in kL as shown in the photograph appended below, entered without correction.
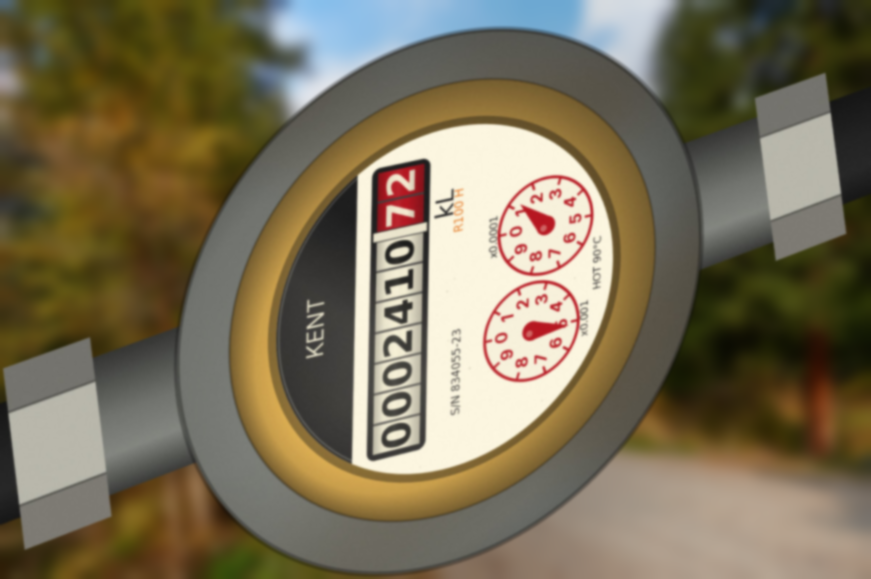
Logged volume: 2410.7251 kL
